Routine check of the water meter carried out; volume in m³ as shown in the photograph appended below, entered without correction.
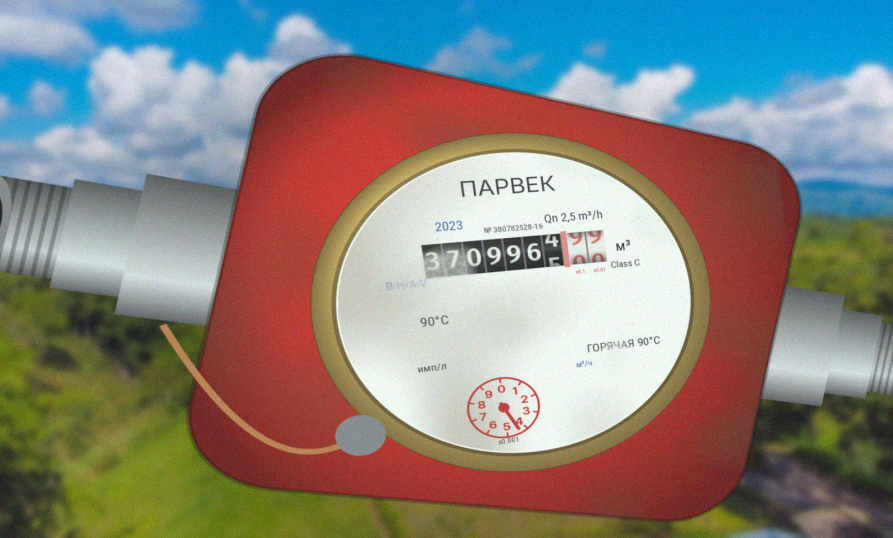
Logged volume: 3709964.994 m³
